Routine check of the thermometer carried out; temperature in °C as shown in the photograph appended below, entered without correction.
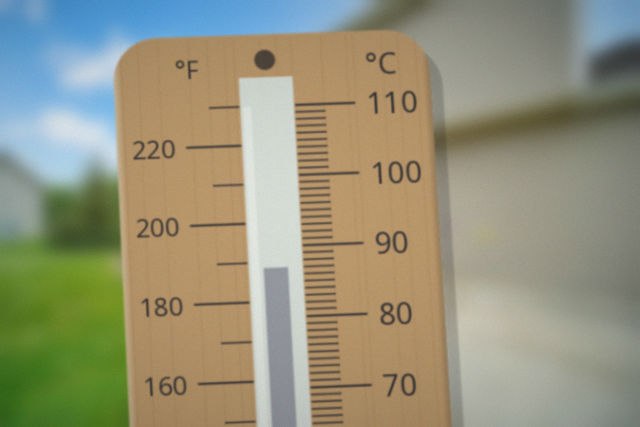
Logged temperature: 87 °C
